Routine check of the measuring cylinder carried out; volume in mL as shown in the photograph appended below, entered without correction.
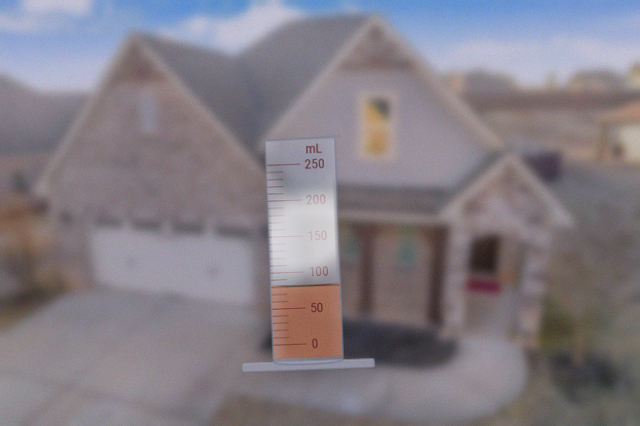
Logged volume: 80 mL
